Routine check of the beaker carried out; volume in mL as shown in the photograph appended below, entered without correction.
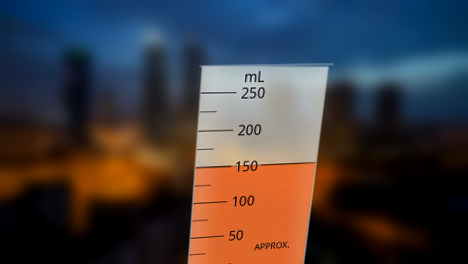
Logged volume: 150 mL
